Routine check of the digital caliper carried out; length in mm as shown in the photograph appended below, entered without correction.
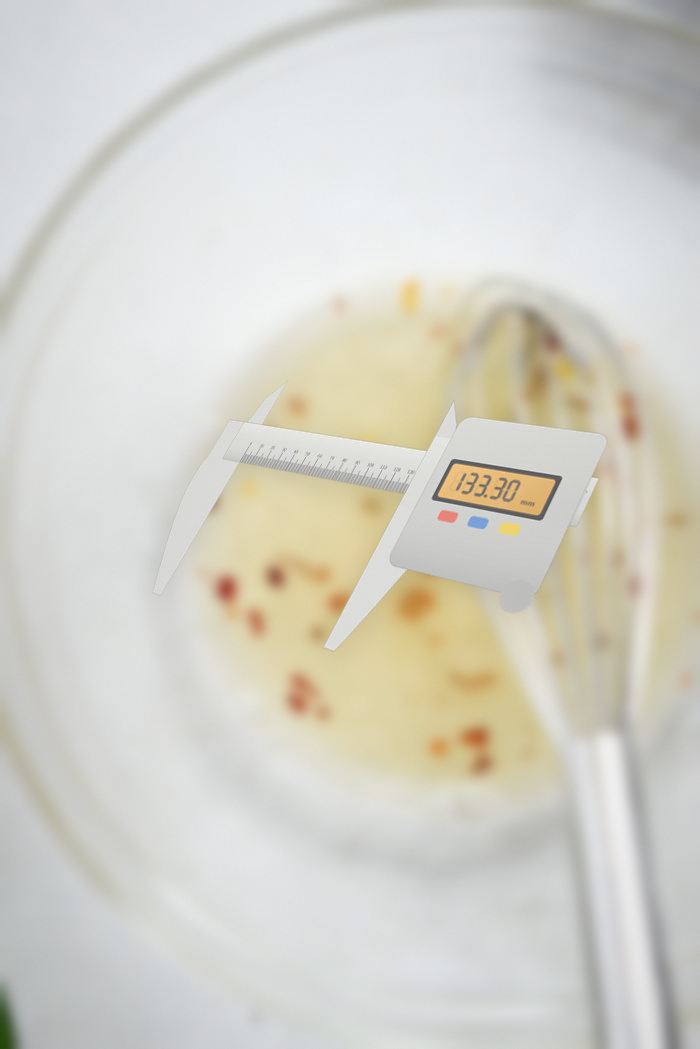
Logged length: 133.30 mm
